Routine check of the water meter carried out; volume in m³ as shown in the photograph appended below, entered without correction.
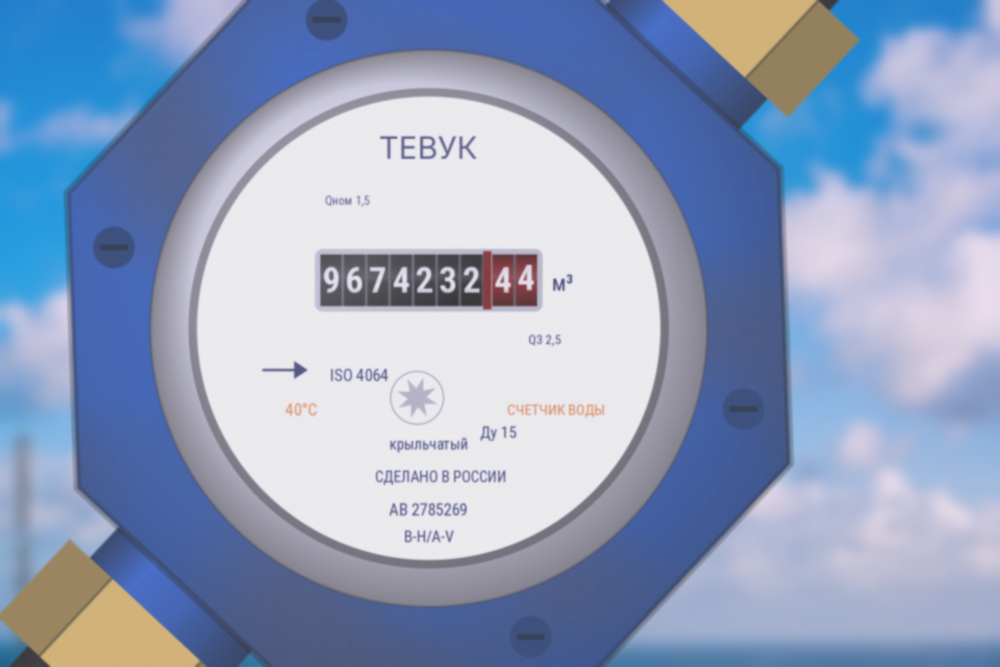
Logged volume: 9674232.44 m³
